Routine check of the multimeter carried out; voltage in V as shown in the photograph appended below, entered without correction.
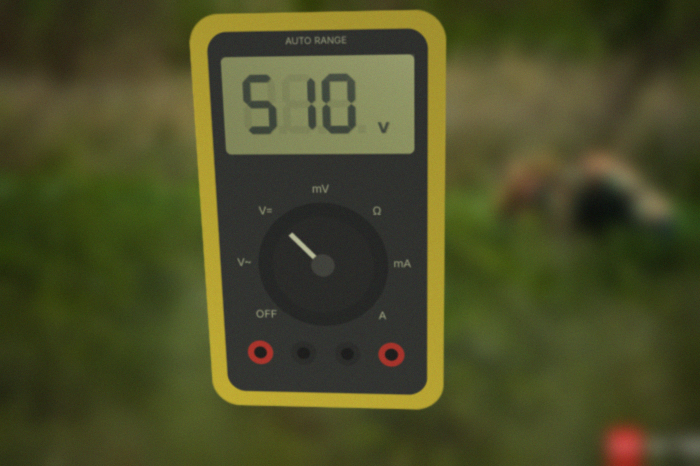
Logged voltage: 510 V
